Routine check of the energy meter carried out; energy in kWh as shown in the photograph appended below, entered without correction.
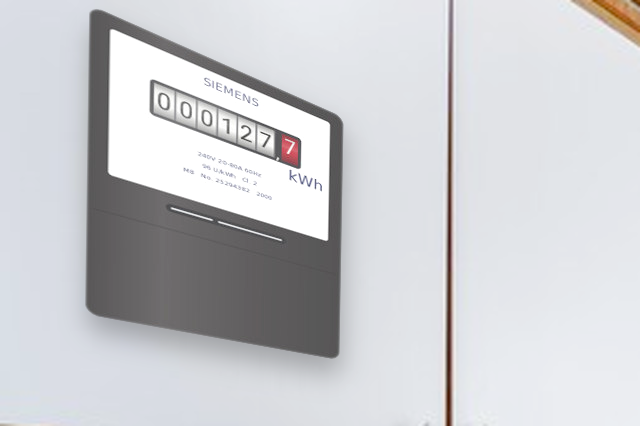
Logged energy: 127.7 kWh
